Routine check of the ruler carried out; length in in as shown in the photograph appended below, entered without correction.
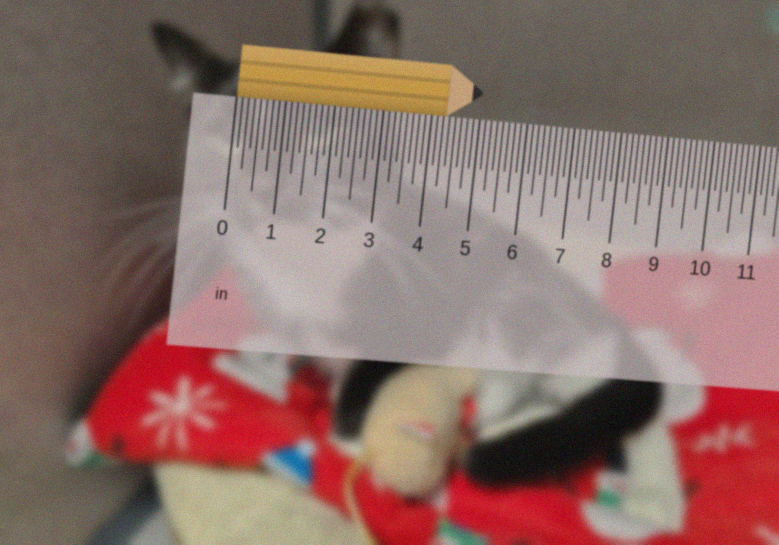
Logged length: 5 in
